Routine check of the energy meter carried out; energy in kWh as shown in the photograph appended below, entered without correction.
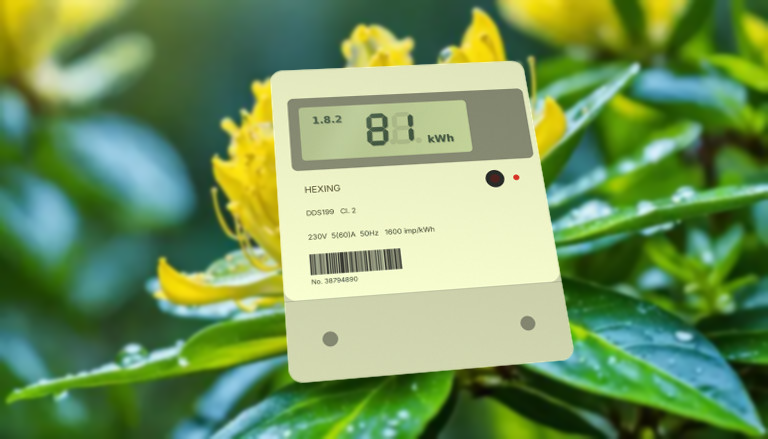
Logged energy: 81 kWh
